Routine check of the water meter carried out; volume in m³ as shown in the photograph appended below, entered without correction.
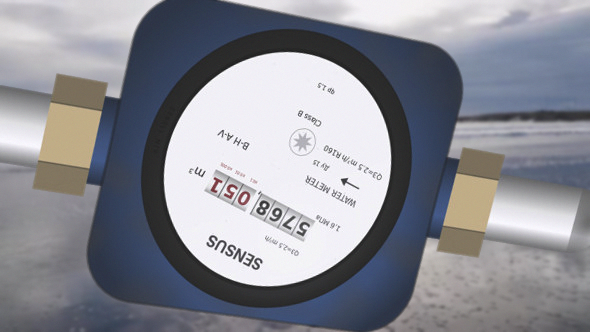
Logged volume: 5768.051 m³
